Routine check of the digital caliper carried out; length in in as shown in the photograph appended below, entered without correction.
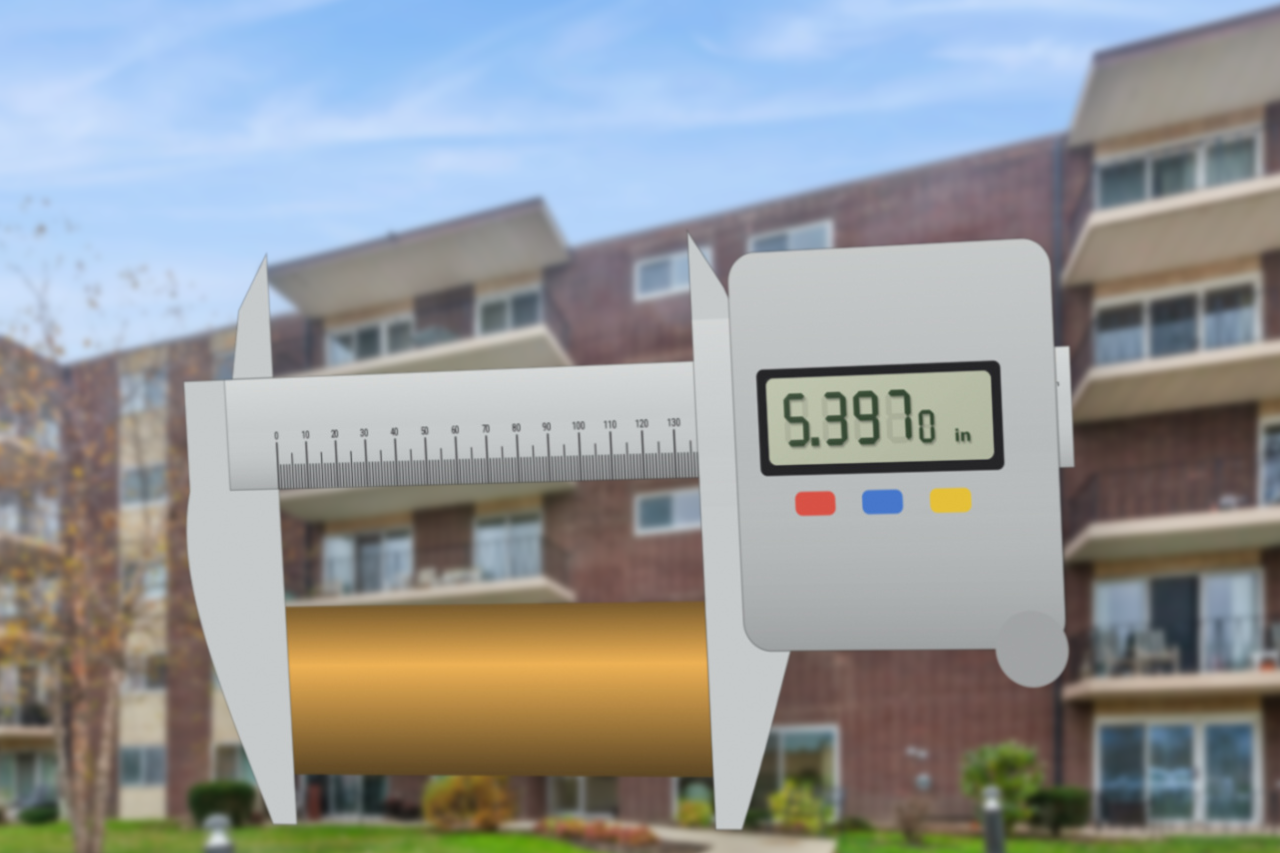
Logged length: 5.3970 in
